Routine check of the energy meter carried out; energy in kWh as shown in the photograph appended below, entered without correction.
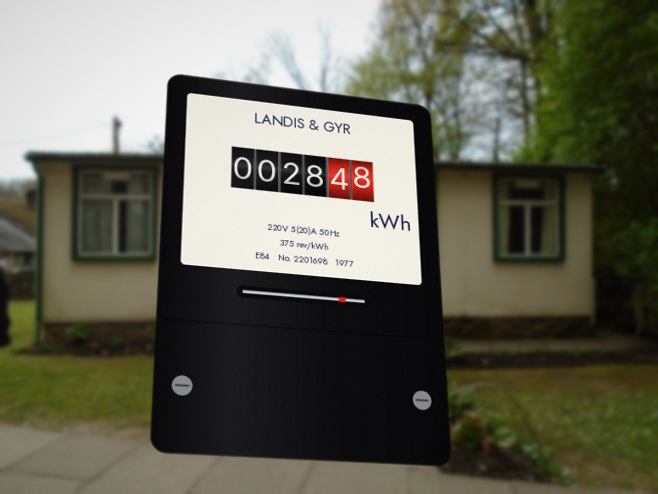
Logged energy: 28.48 kWh
